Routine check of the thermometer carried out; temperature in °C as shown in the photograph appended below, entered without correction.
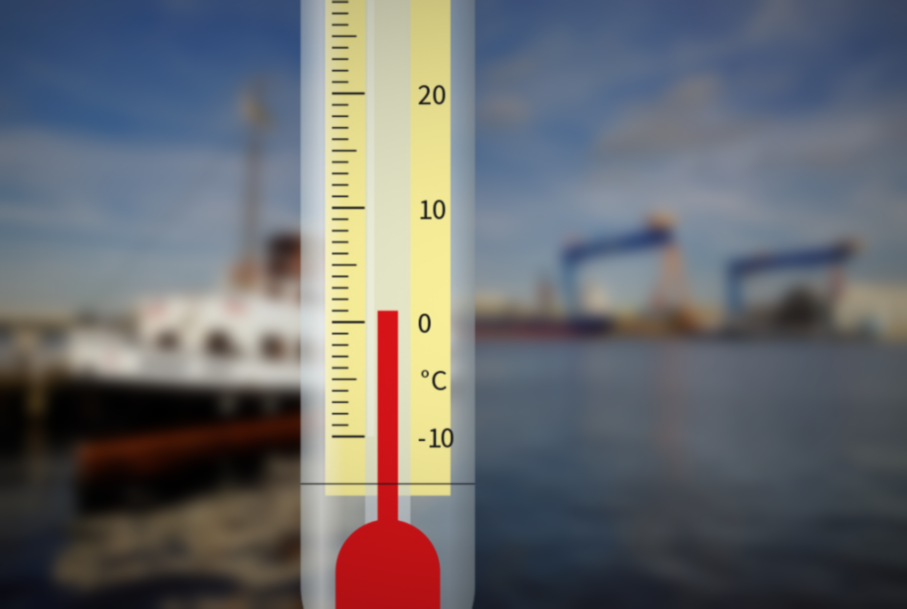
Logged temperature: 1 °C
